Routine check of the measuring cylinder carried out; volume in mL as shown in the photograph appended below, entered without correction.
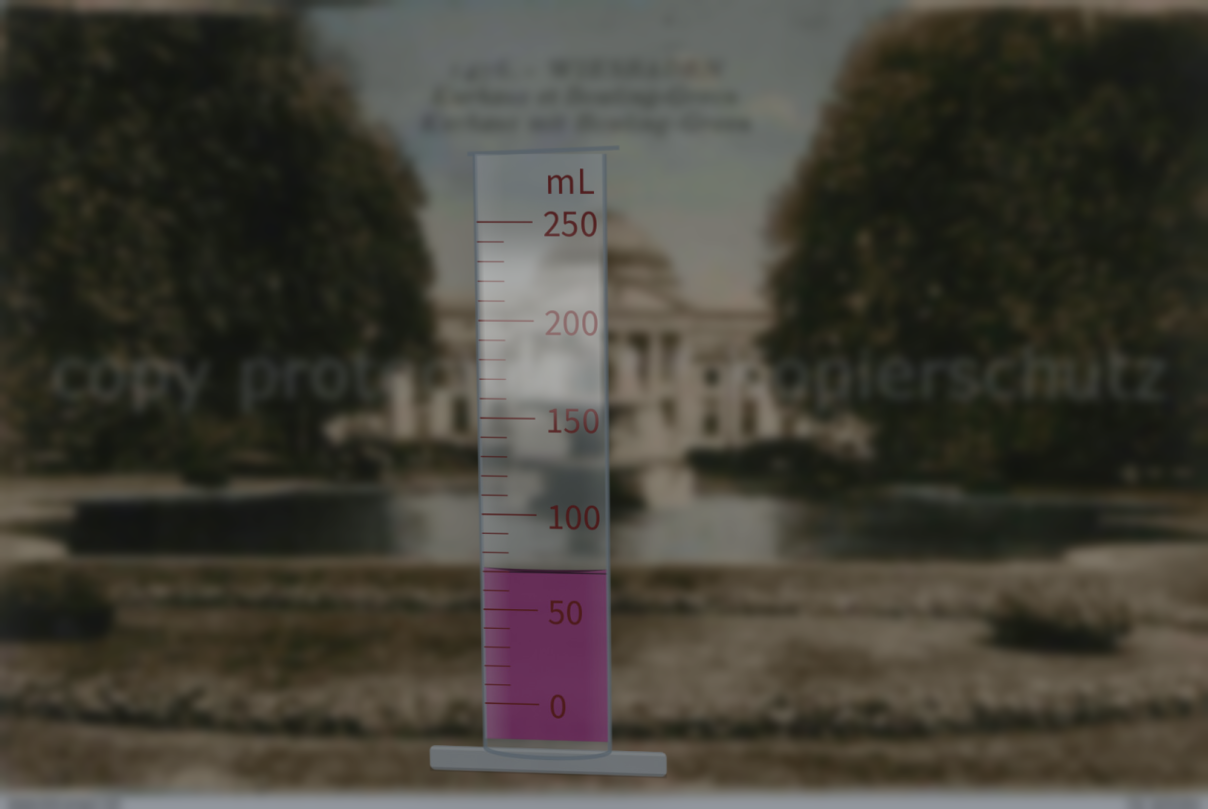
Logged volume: 70 mL
